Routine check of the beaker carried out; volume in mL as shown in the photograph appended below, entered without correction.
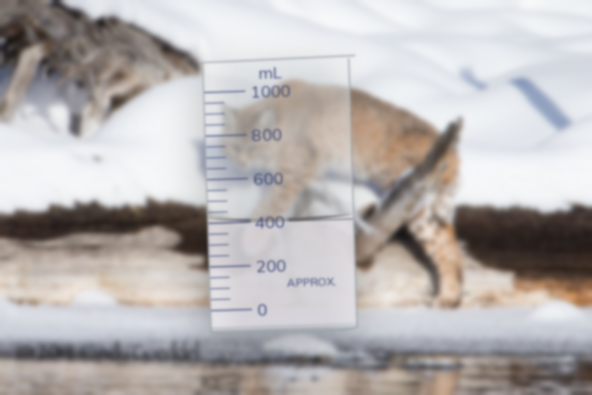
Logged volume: 400 mL
